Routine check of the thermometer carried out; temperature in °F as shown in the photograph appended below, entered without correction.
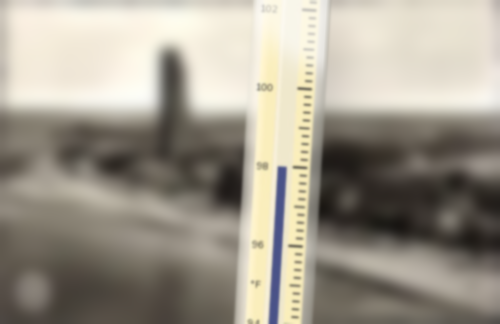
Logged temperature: 98 °F
